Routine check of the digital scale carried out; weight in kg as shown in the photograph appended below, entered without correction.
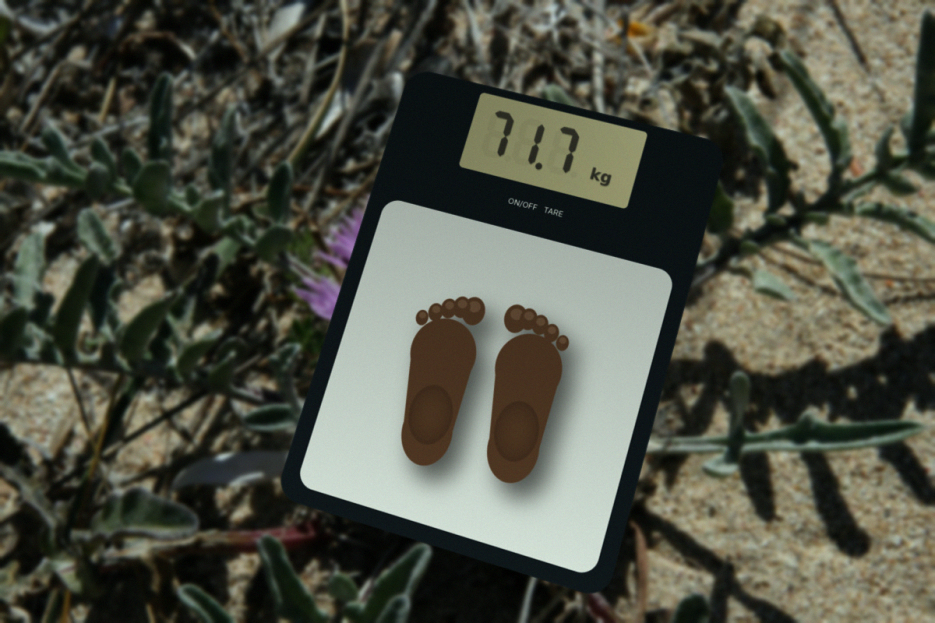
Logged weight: 71.7 kg
